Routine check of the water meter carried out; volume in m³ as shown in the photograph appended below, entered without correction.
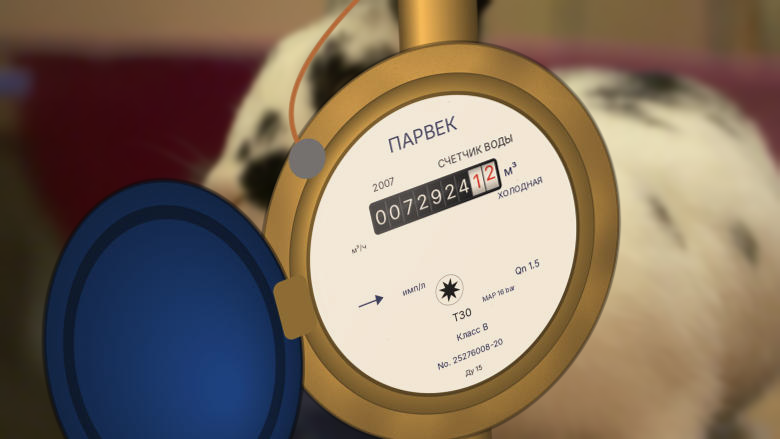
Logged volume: 72924.12 m³
